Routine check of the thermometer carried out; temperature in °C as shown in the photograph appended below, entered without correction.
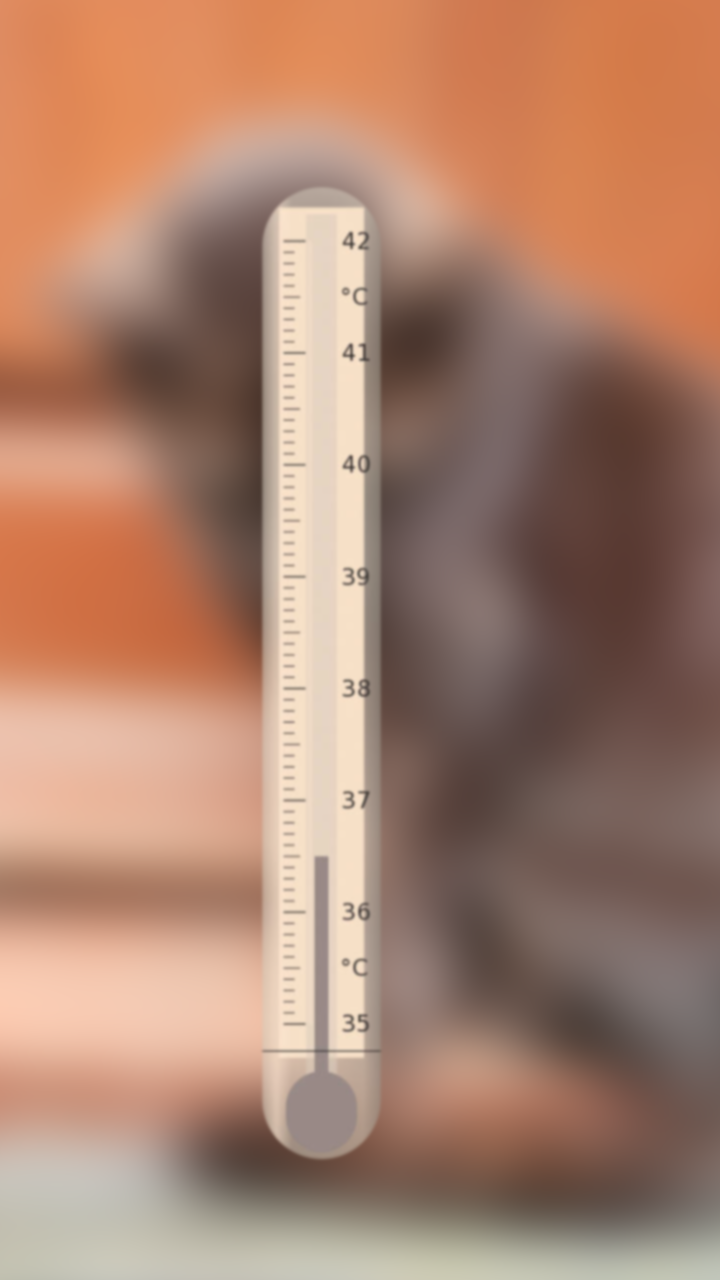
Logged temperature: 36.5 °C
